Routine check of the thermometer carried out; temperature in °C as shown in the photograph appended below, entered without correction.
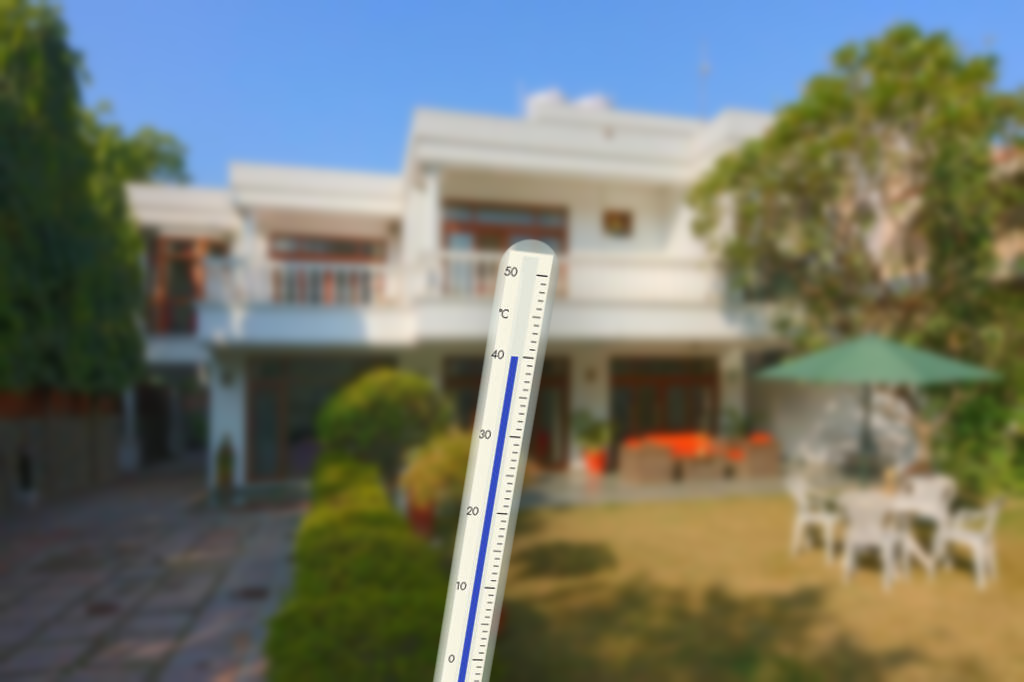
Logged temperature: 40 °C
